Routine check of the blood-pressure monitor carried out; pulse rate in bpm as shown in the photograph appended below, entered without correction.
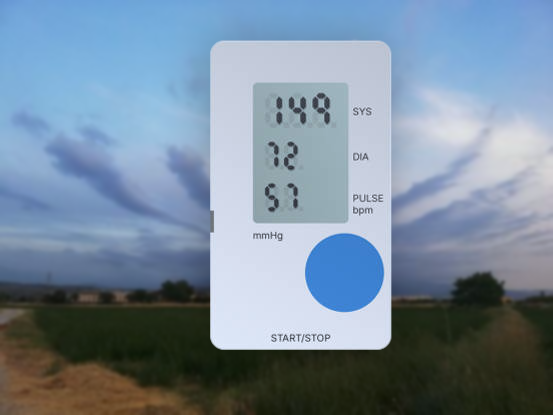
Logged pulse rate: 57 bpm
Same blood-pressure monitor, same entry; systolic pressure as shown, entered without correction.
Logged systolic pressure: 149 mmHg
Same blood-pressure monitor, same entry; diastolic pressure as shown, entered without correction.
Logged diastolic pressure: 72 mmHg
